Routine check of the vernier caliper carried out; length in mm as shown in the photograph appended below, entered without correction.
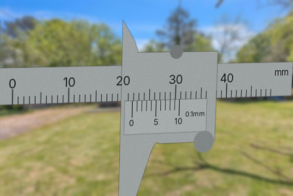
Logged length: 21.8 mm
